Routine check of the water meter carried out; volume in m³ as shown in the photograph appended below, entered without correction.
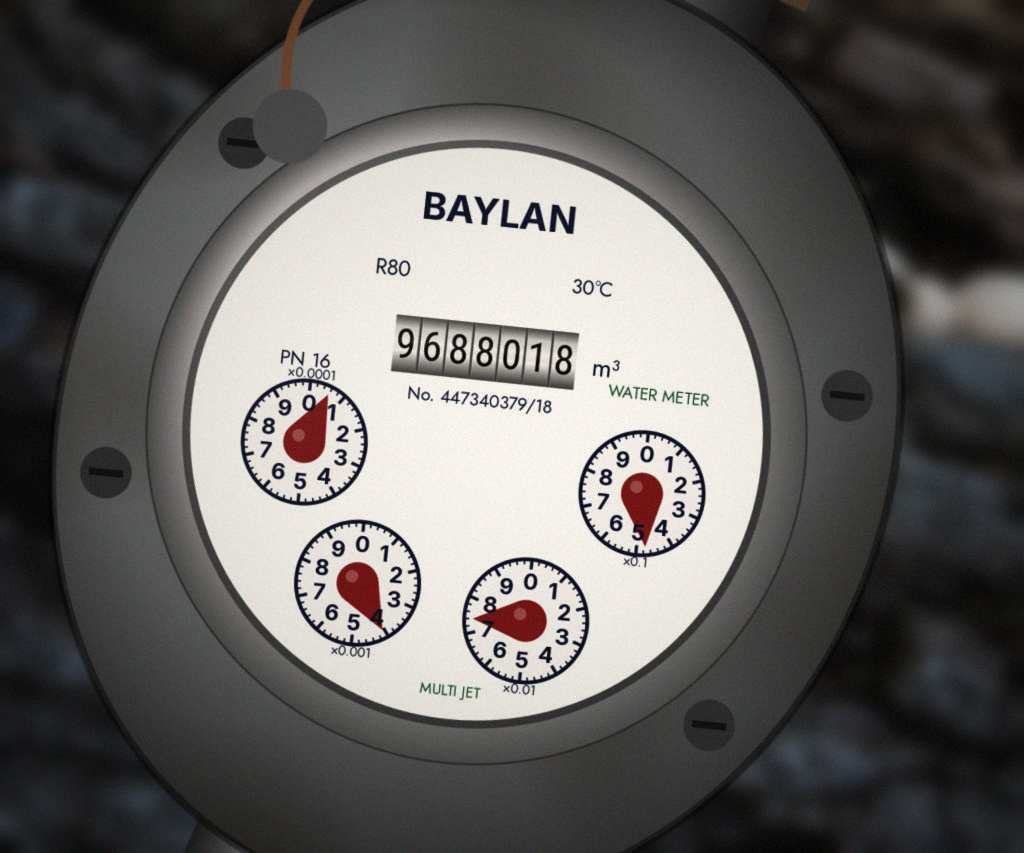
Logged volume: 9688018.4740 m³
